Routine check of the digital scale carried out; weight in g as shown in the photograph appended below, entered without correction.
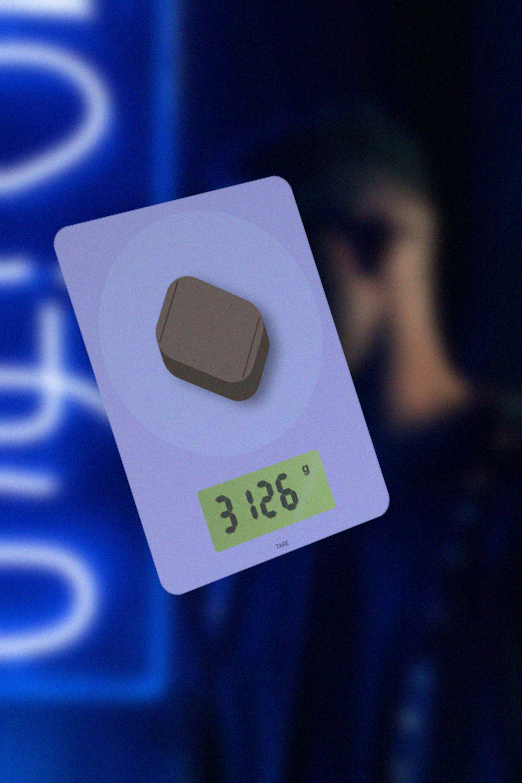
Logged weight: 3126 g
